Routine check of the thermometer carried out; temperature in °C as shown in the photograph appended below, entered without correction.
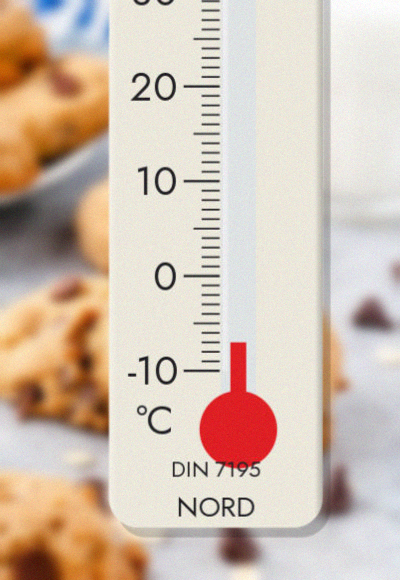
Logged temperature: -7 °C
